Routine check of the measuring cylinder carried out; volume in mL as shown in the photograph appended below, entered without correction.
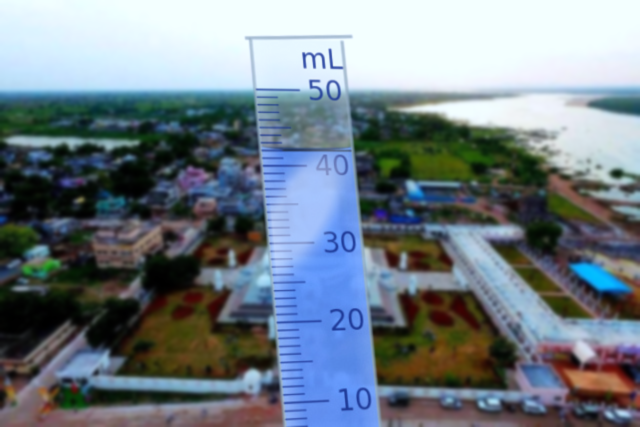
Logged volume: 42 mL
